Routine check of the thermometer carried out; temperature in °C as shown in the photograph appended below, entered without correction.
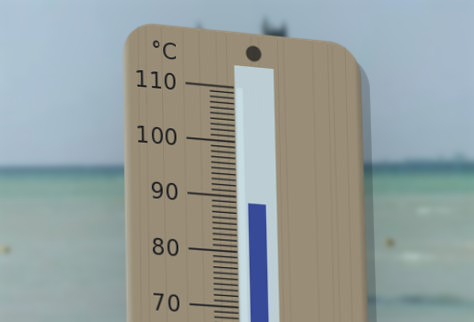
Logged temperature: 89 °C
